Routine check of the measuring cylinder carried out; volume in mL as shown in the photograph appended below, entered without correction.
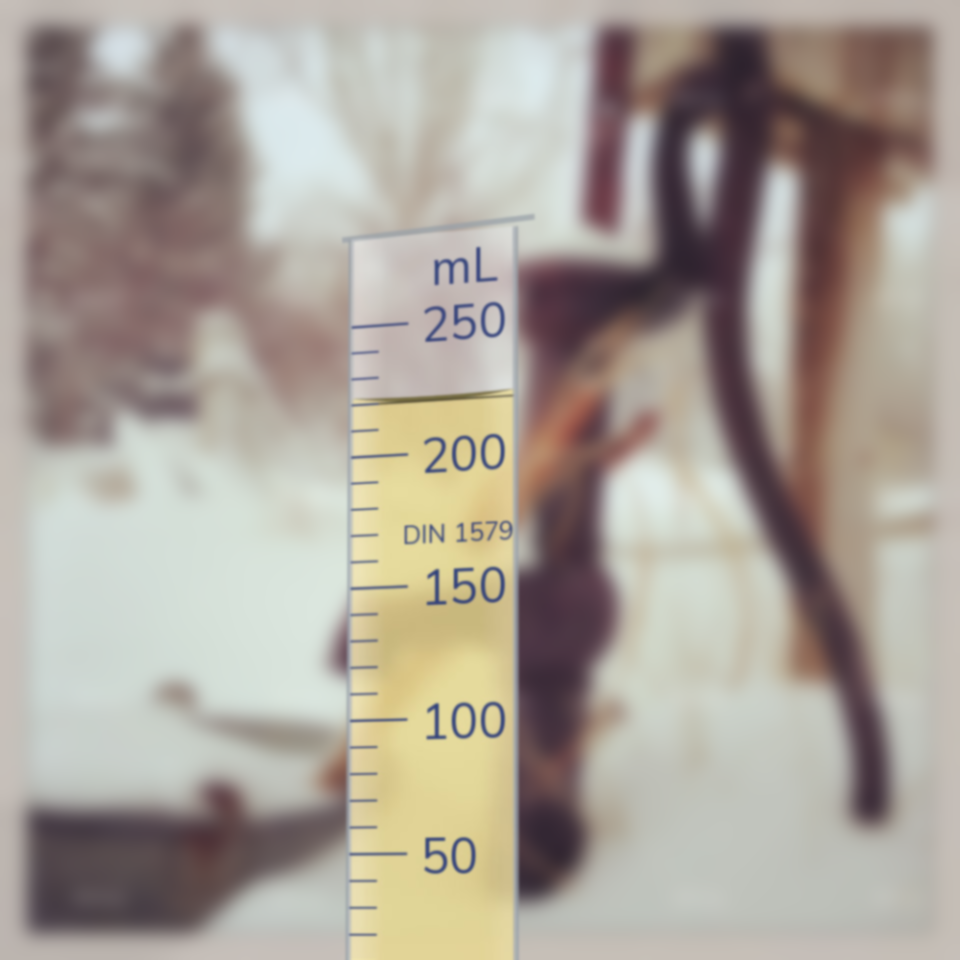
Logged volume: 220 mL
